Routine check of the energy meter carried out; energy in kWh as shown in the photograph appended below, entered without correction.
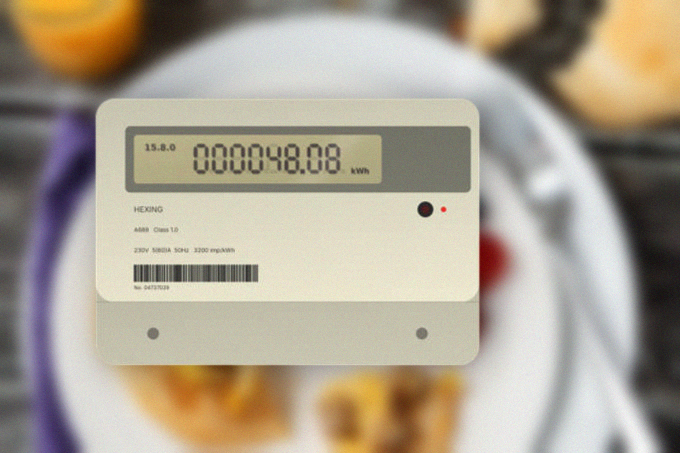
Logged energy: 48.08 kWh
